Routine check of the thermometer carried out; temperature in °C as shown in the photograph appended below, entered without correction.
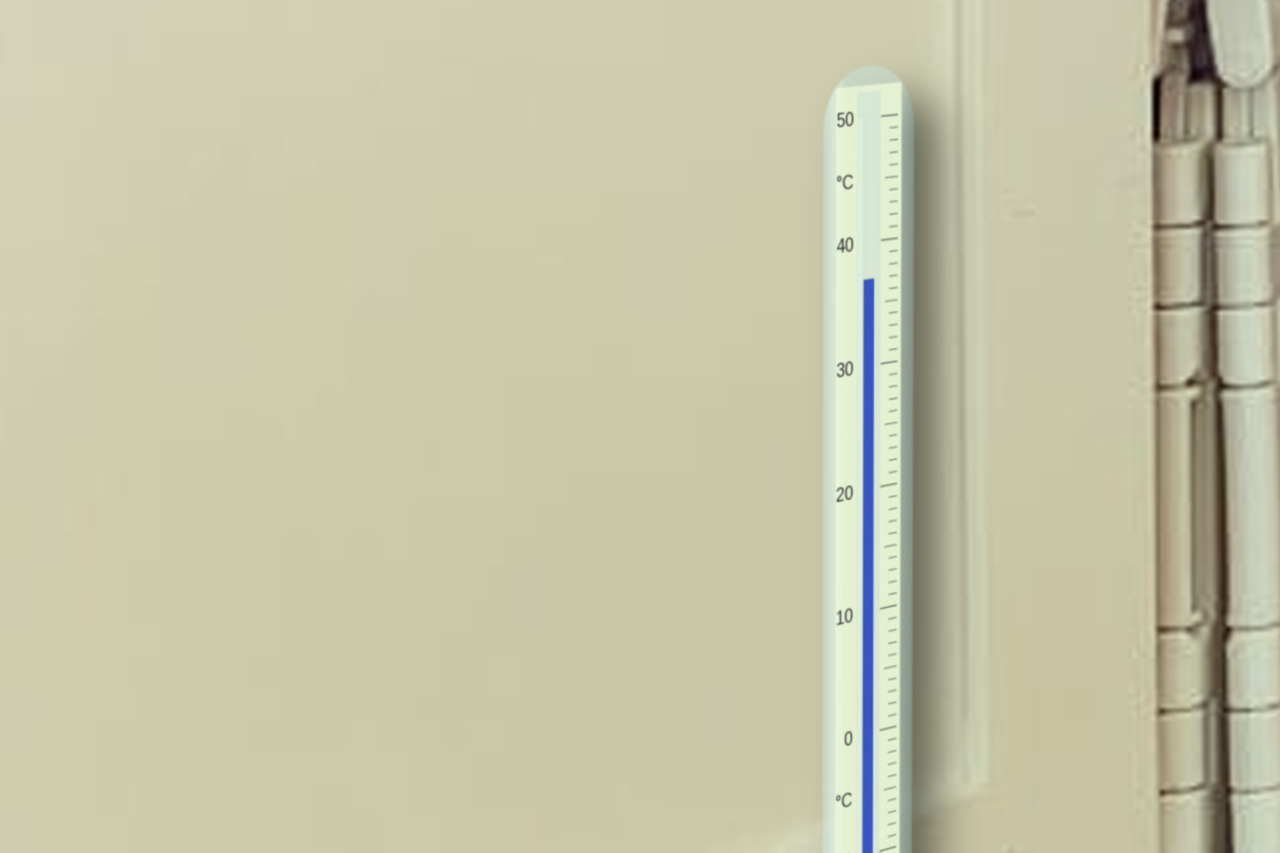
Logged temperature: 37 °C
